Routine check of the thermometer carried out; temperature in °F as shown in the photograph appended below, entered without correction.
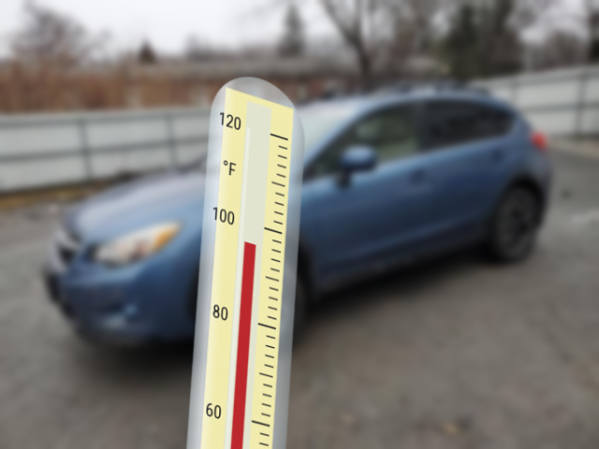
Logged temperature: 96 °F
